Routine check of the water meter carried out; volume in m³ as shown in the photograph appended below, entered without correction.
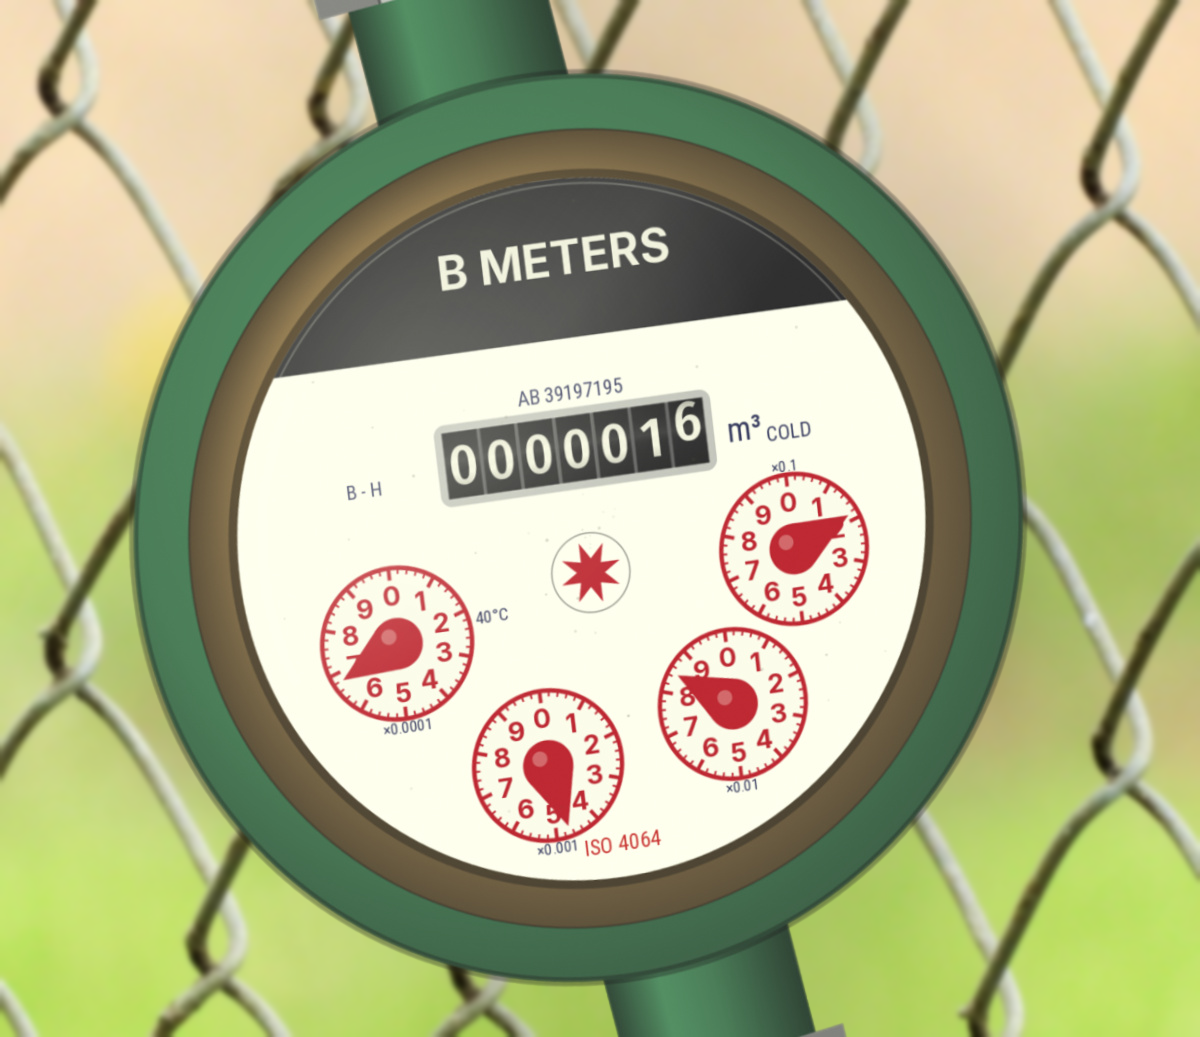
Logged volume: 16.1846 m³
